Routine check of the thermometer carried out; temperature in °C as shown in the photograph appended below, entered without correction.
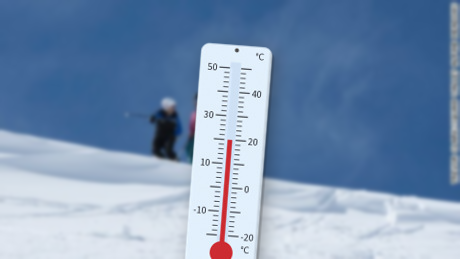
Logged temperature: 20 °C
